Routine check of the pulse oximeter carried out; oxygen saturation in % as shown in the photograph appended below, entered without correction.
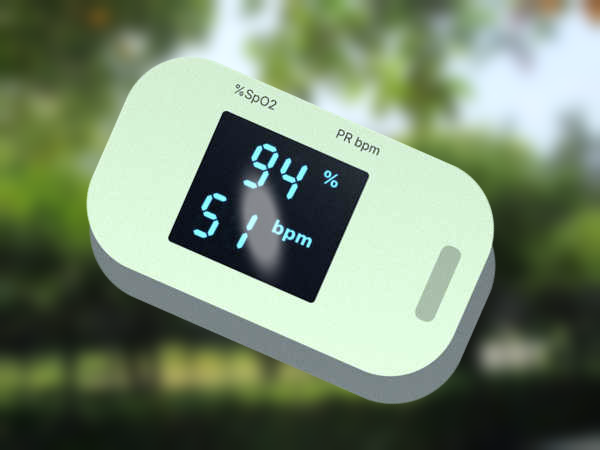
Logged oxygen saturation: 94 %
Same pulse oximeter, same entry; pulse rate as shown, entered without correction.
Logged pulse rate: 51 bpm
